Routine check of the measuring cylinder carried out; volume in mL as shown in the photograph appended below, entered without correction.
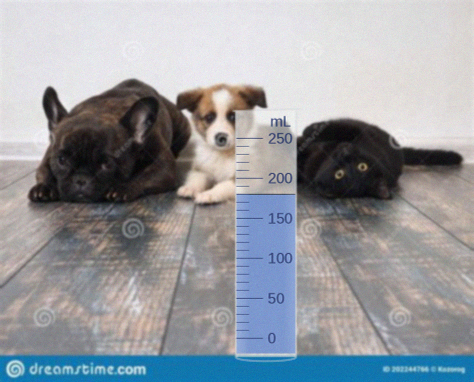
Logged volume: 180 mL
